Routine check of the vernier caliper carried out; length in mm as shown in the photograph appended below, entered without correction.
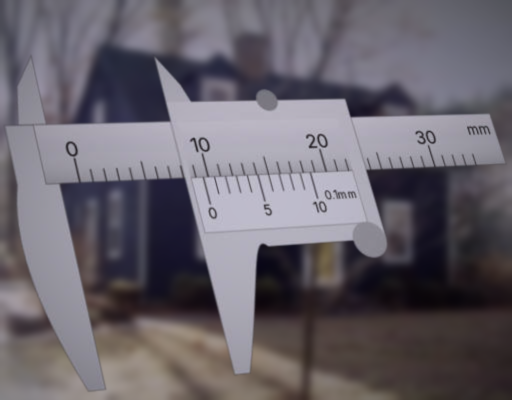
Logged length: 9.6 mm
